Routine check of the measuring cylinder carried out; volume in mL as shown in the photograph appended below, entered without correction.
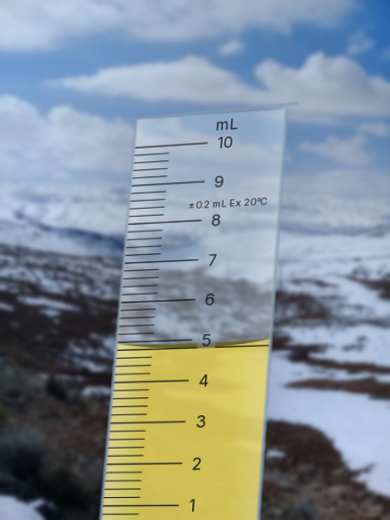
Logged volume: 4.8 mL
